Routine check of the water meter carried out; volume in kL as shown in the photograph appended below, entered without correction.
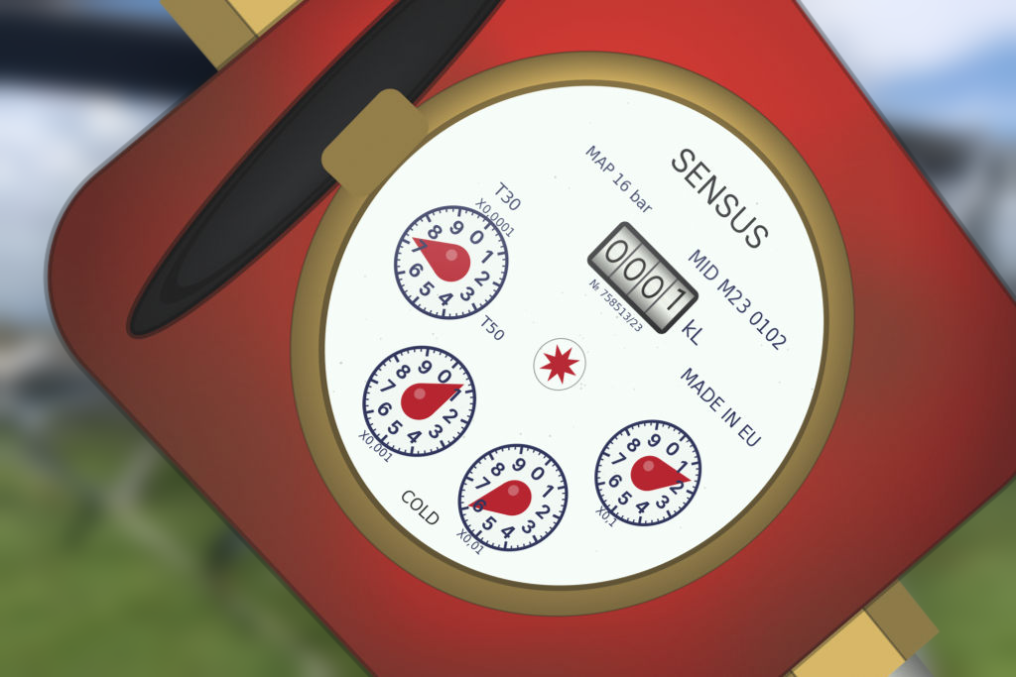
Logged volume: 1.1607 kL
